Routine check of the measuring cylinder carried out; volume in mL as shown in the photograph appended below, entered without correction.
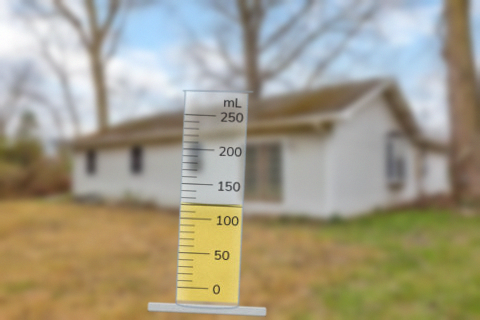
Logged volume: 120 mL
